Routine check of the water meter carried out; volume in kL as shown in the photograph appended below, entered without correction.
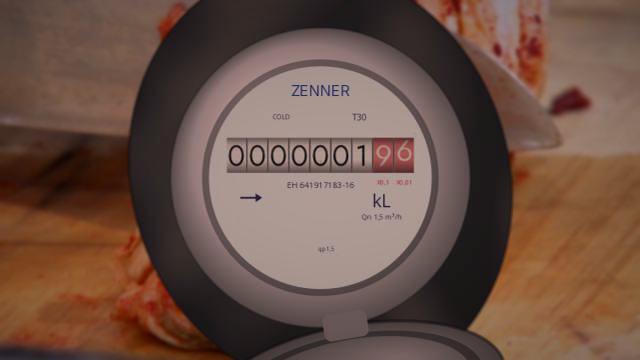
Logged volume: 1.96 kL
